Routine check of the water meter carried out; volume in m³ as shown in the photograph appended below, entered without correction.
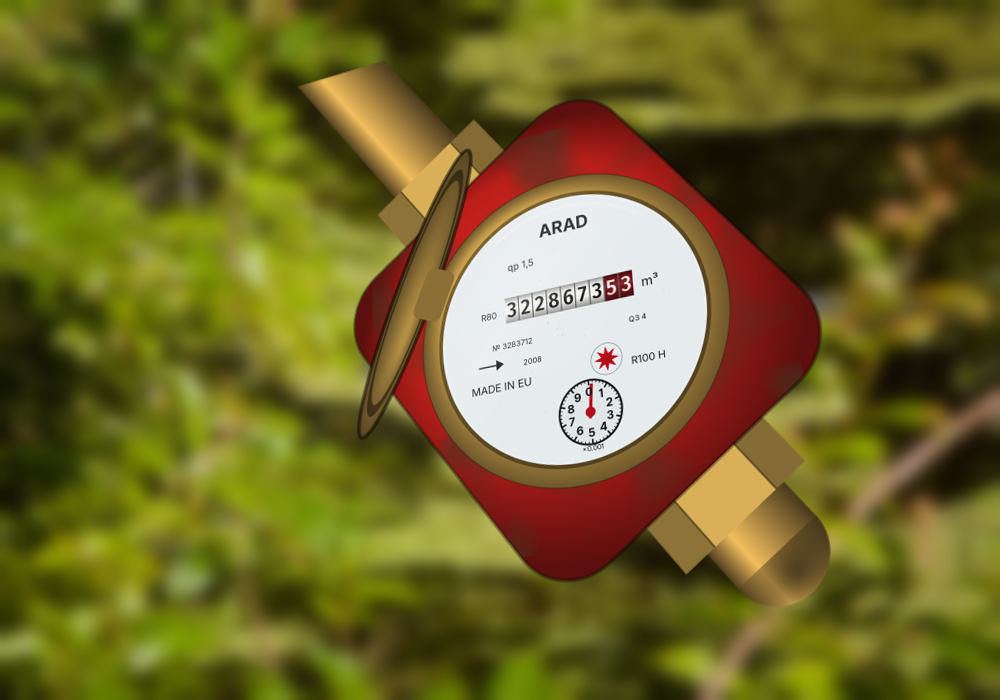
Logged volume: 3228673.530 m³
